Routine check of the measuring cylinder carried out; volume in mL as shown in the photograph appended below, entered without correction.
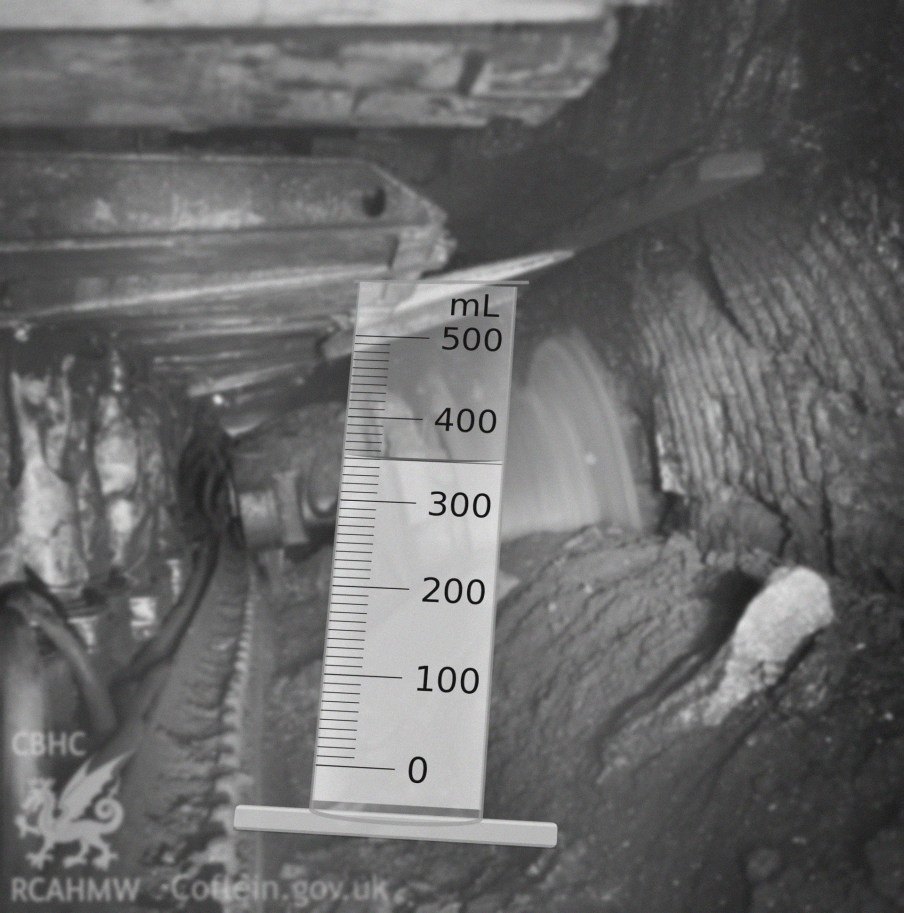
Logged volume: 350 mL
